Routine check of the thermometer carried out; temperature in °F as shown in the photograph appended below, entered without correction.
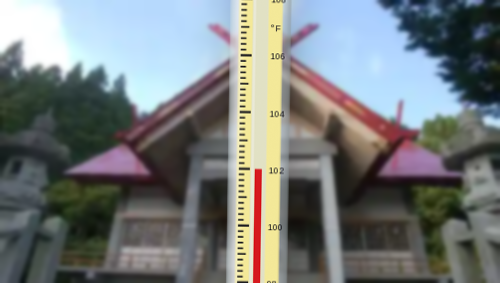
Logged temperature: 102 °F
